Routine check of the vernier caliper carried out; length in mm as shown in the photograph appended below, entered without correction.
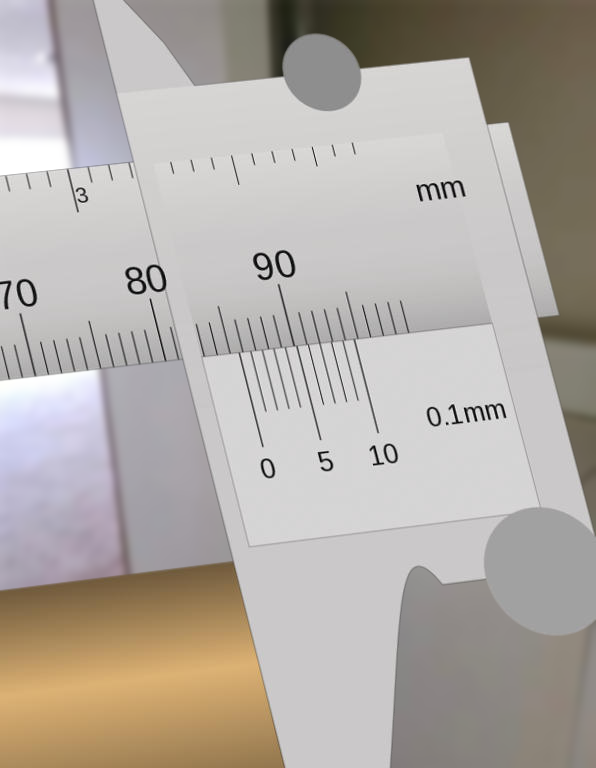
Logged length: 85.7 mm
